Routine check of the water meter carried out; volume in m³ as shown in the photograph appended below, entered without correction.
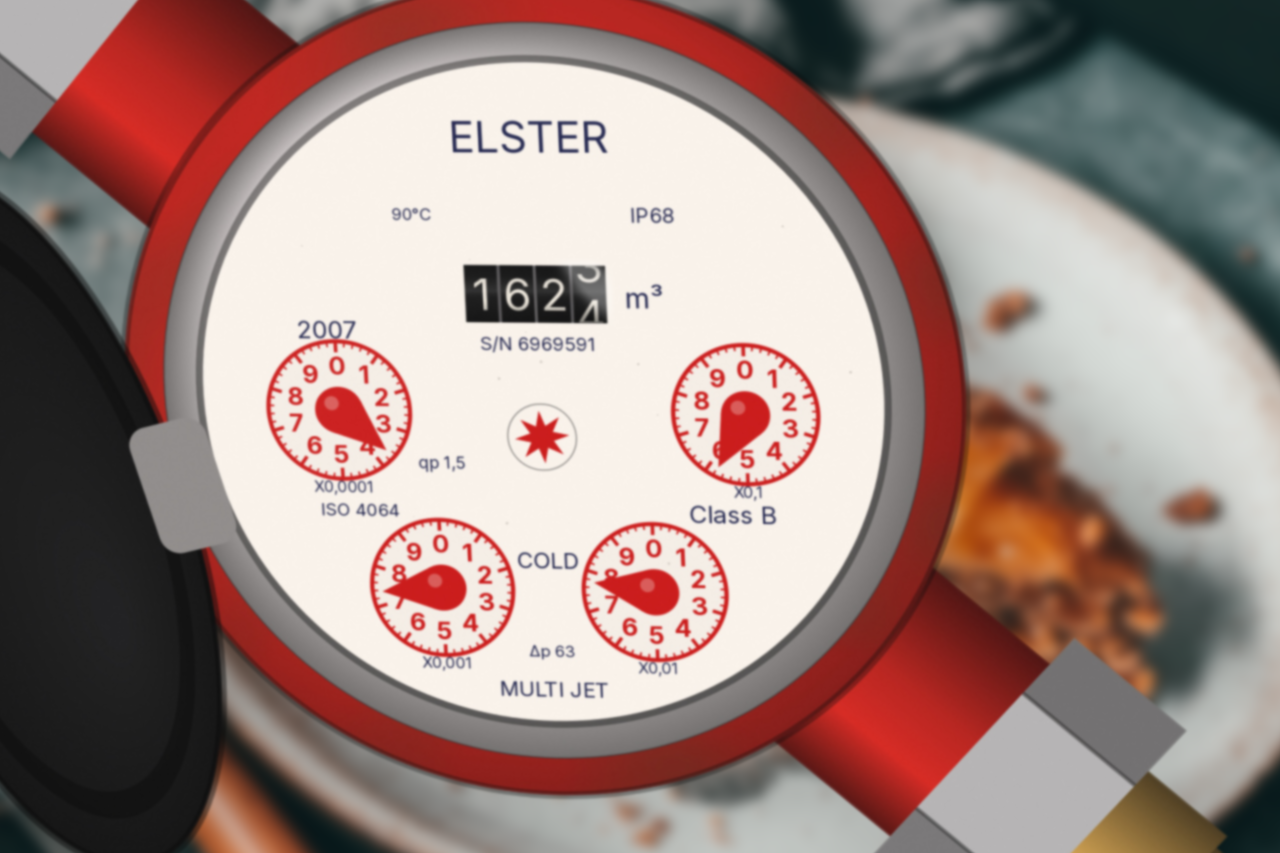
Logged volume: 1623.5773 m³
